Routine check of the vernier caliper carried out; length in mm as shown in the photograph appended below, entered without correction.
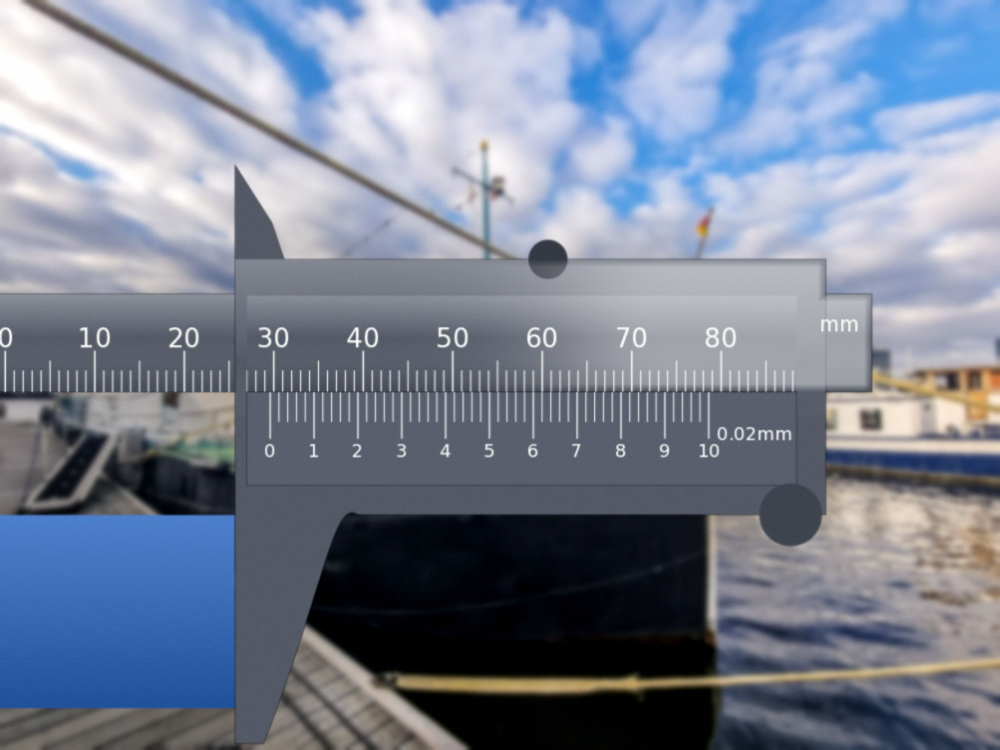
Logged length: 29.6 mm
